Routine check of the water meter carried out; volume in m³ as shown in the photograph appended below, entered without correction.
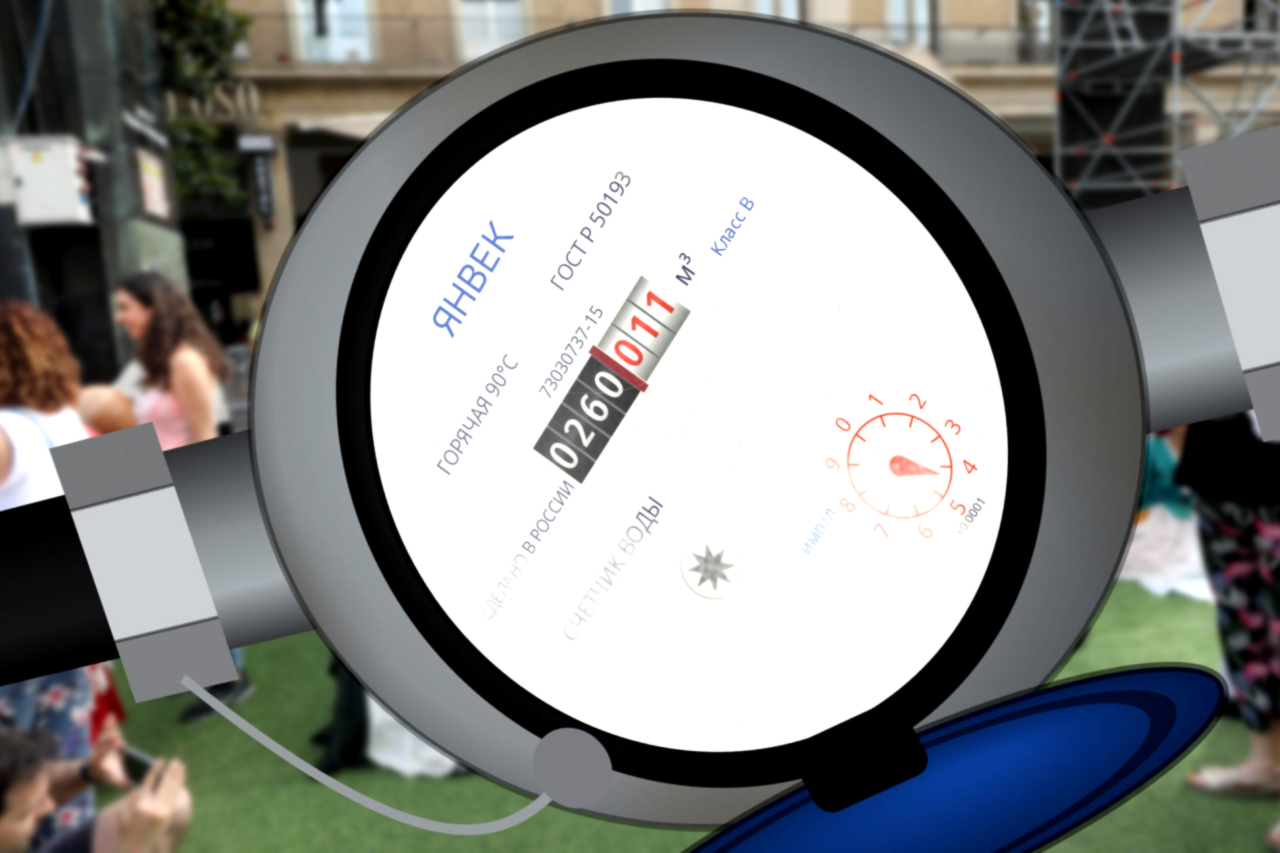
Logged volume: 260.0114 m³
